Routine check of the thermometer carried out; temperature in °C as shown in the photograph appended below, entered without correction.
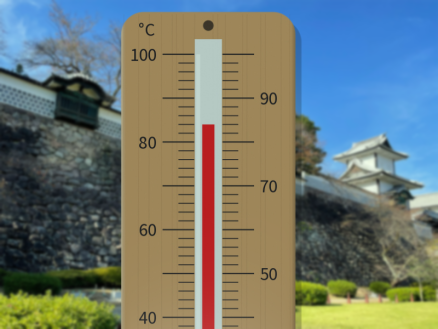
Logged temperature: 84 °C
